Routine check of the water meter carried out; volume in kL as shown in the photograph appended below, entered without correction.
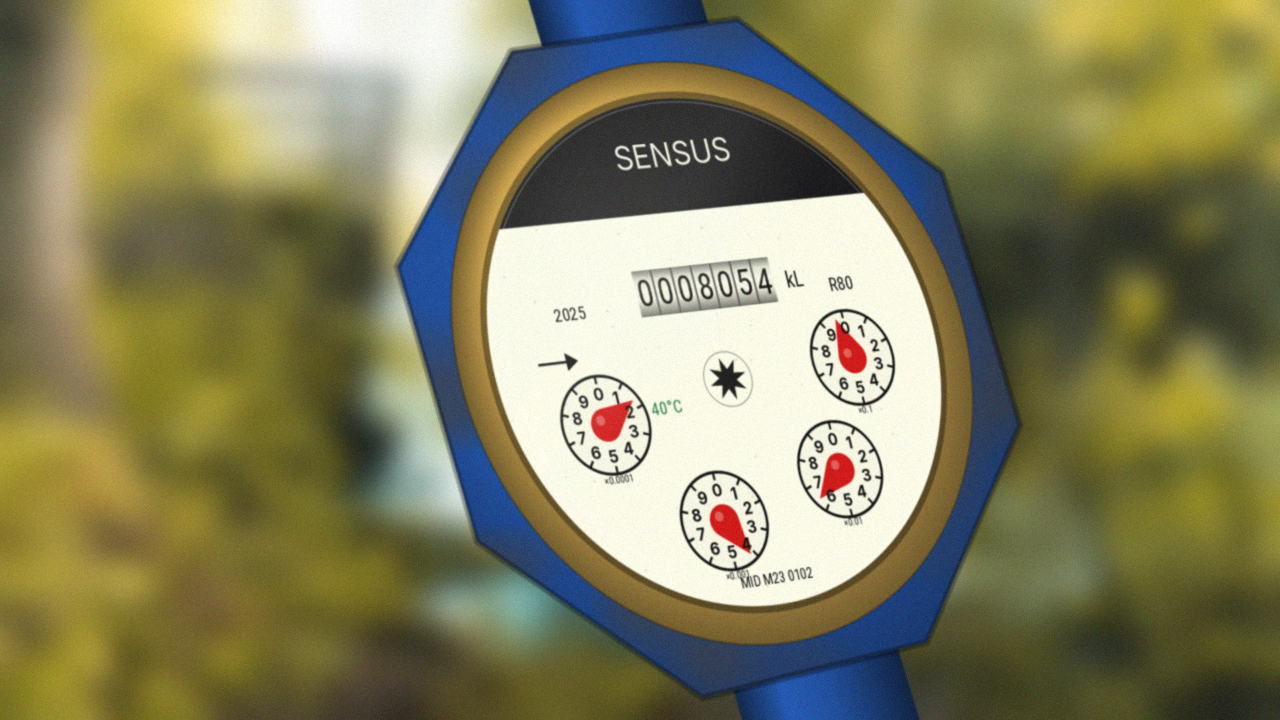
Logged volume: 8053.9641 kL
